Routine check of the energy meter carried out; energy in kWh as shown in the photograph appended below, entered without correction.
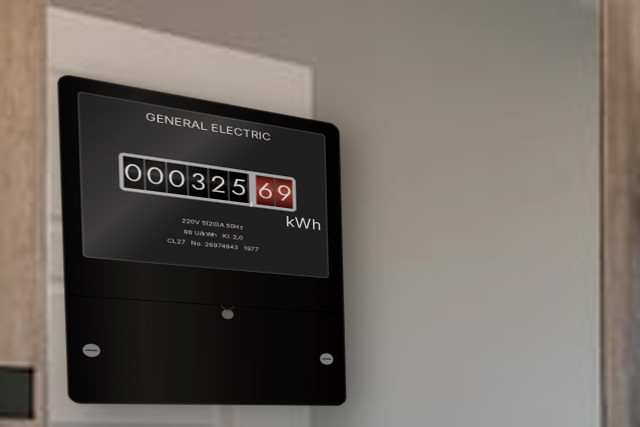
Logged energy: 325.69 kWh
